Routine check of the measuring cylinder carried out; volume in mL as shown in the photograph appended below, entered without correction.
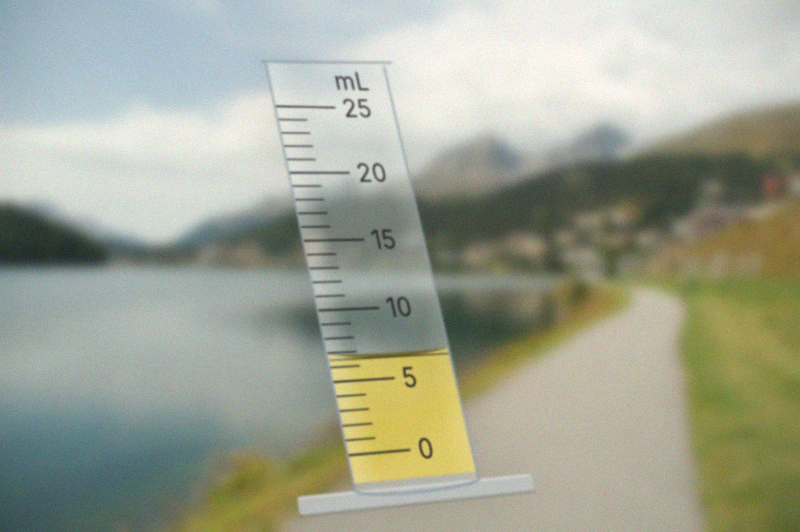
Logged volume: 6.5 mL
